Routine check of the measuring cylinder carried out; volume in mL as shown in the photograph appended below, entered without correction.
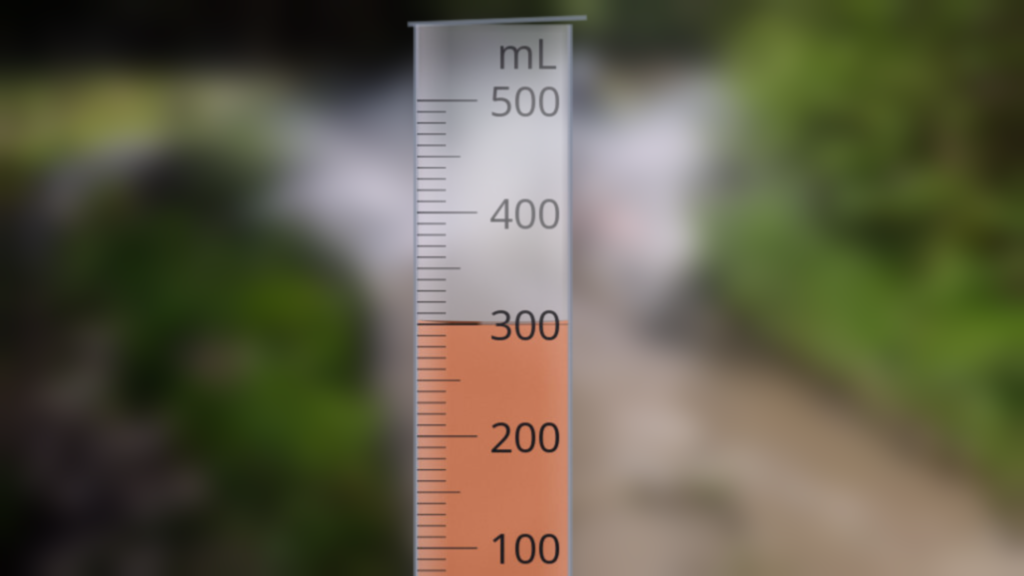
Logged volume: 300 mL
